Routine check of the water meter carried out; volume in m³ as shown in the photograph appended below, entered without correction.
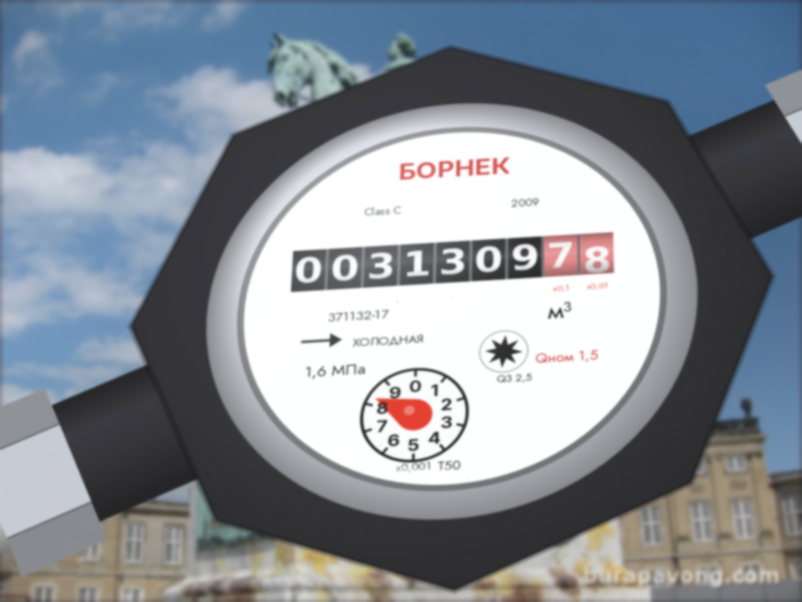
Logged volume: 31309.778 m³
